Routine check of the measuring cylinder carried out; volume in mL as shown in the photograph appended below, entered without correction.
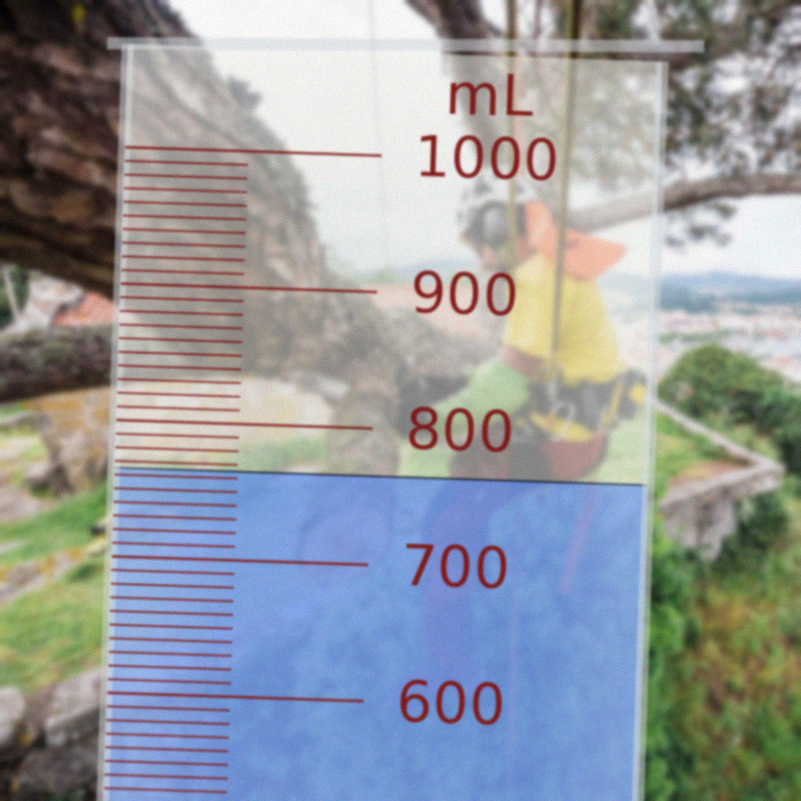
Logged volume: 765 mL
